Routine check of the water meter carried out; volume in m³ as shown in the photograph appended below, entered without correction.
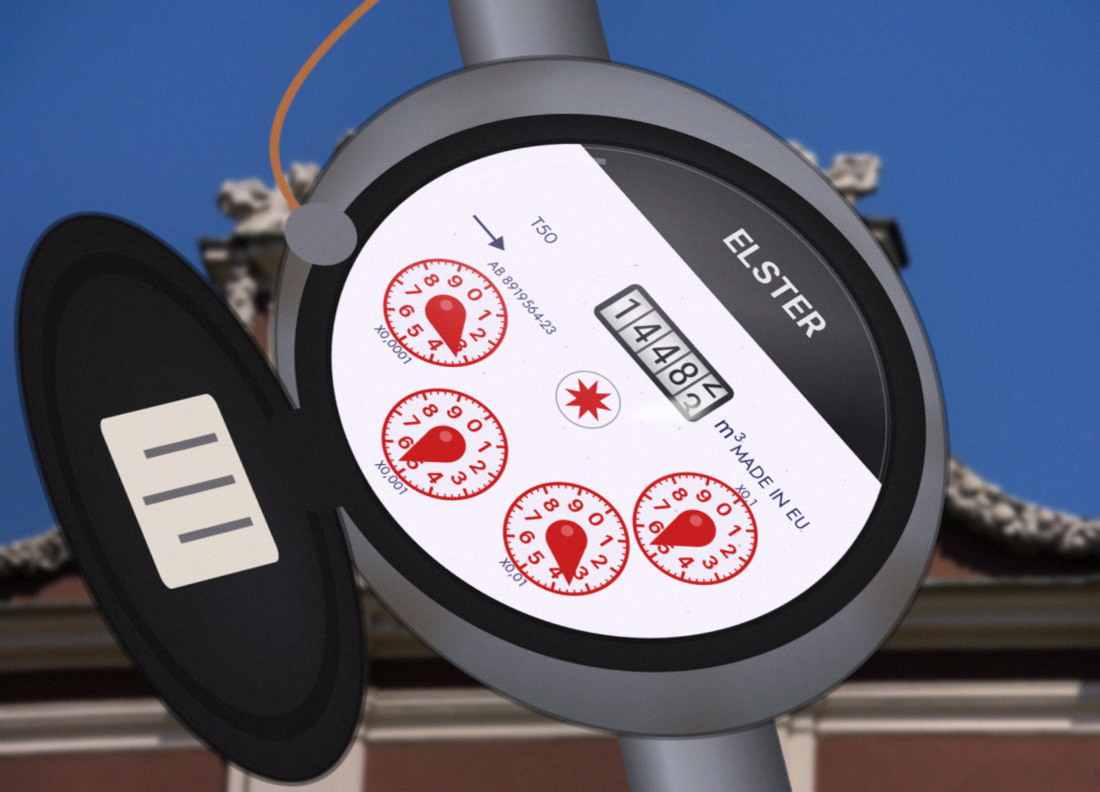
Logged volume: 14482.5353 m³
